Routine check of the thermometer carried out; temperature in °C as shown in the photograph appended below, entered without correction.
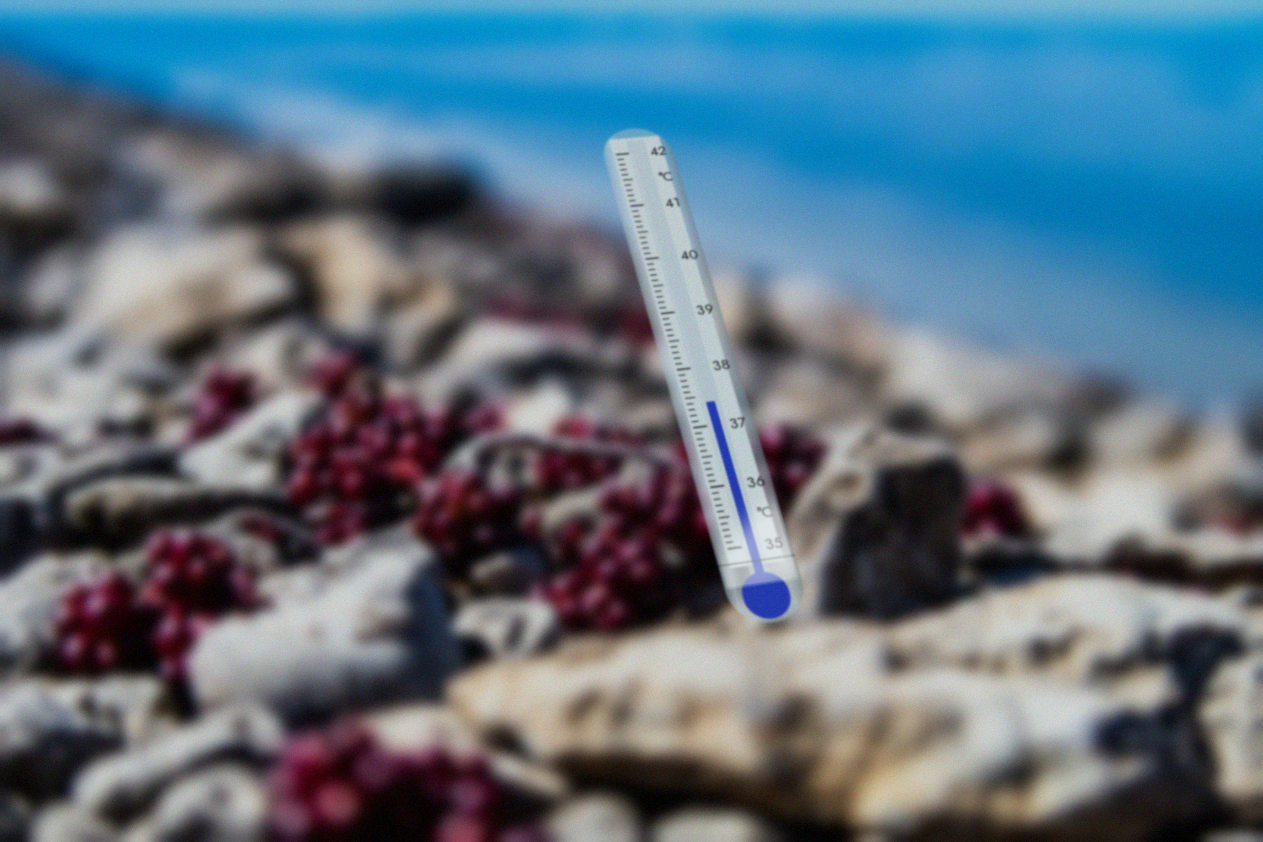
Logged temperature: 37.4 °C
